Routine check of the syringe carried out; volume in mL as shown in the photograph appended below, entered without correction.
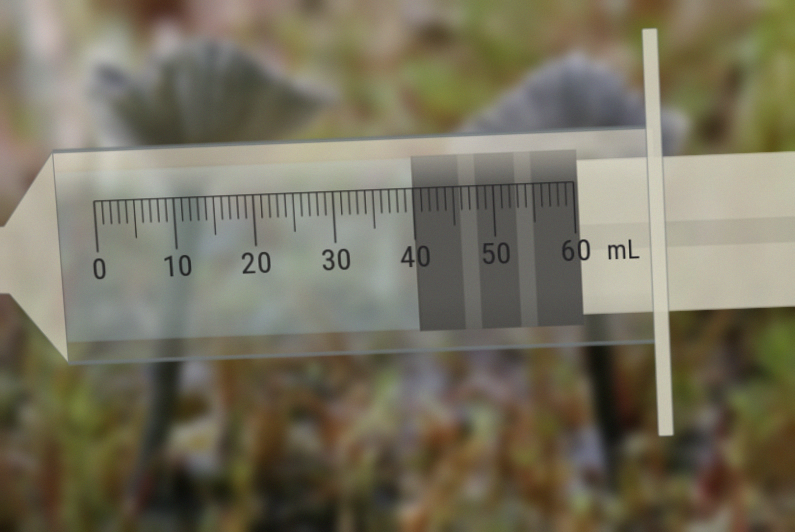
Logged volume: 40 mL
